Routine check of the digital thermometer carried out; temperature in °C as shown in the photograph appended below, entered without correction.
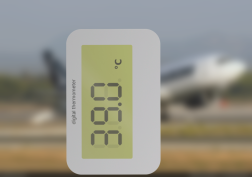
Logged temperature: 39.0 °C
